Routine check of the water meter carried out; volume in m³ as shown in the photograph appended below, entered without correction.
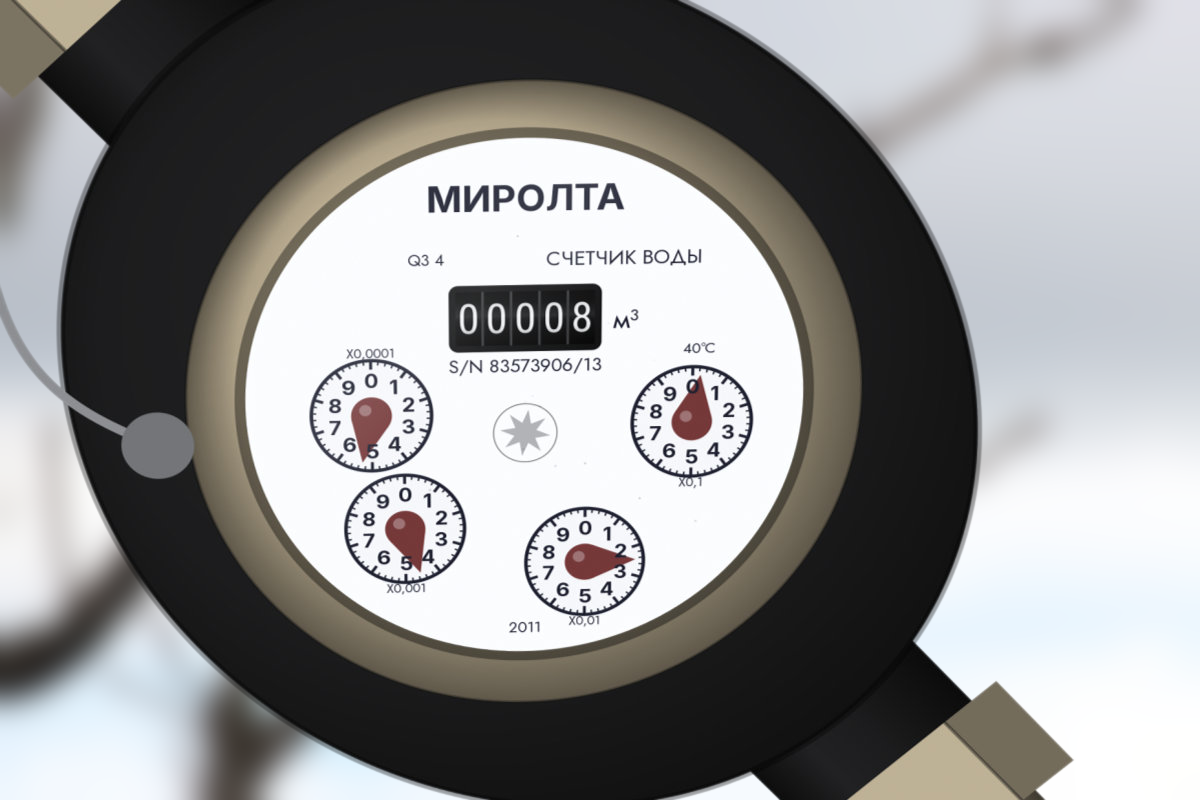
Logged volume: 8.0245 m³
